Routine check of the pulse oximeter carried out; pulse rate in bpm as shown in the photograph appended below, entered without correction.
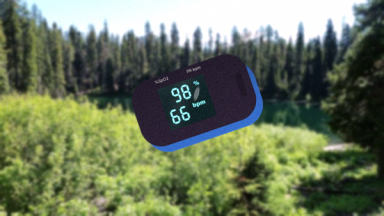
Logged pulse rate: 66 bpm
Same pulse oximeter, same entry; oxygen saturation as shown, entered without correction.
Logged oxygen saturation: 98 %
